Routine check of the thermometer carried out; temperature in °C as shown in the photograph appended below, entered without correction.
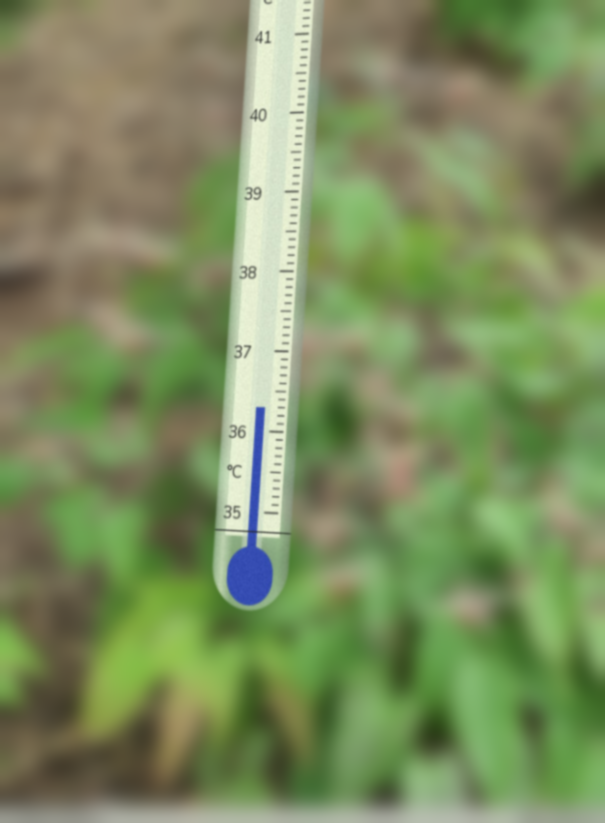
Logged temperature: 36.3 °C
